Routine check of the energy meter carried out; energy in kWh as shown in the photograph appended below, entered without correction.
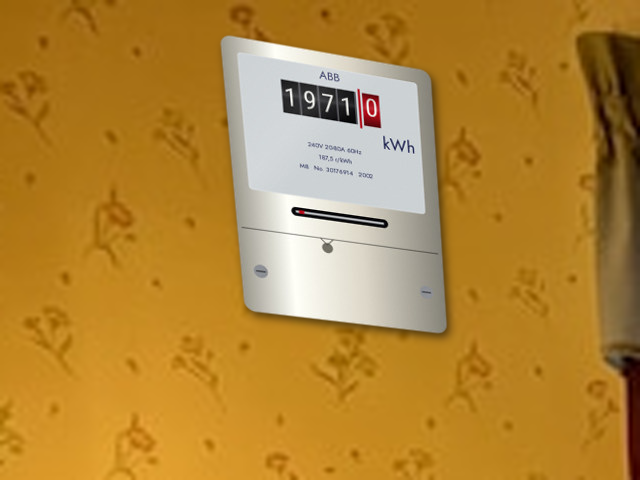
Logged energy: 1971.0 kWh
